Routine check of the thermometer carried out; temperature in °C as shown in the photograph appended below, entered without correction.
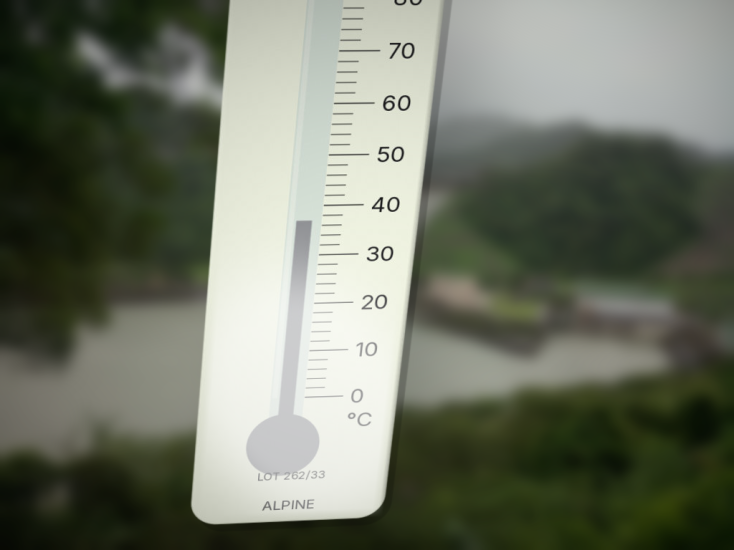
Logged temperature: 37 °C
